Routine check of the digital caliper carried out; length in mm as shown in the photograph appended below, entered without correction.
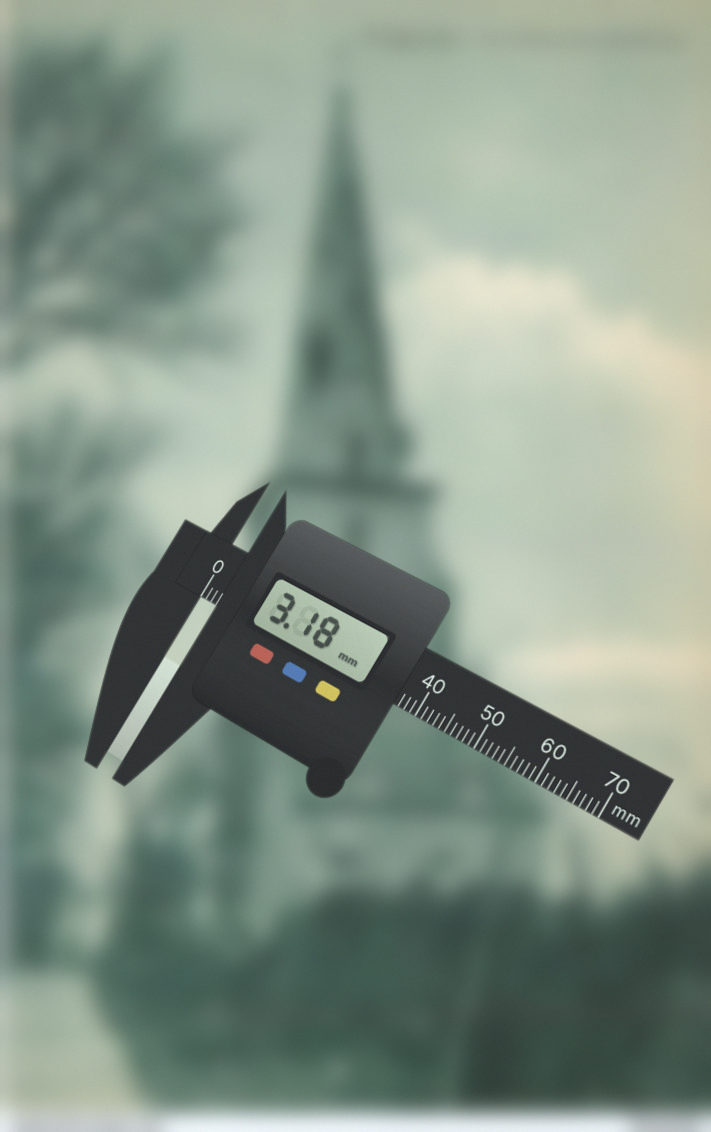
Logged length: 3.18 mm
